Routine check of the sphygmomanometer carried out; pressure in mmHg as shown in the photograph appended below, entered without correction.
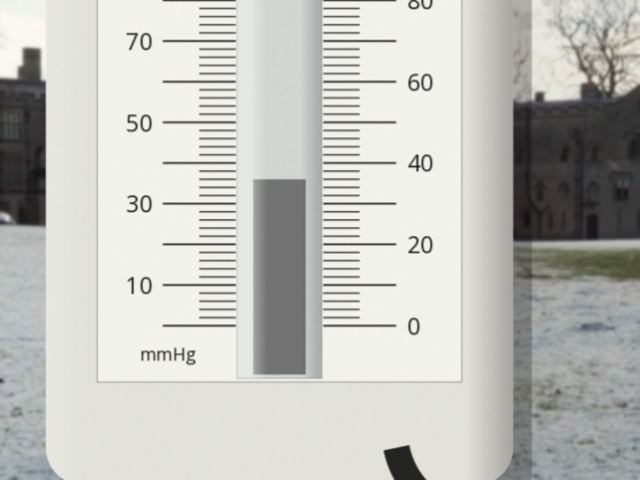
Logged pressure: 36 mmHg
